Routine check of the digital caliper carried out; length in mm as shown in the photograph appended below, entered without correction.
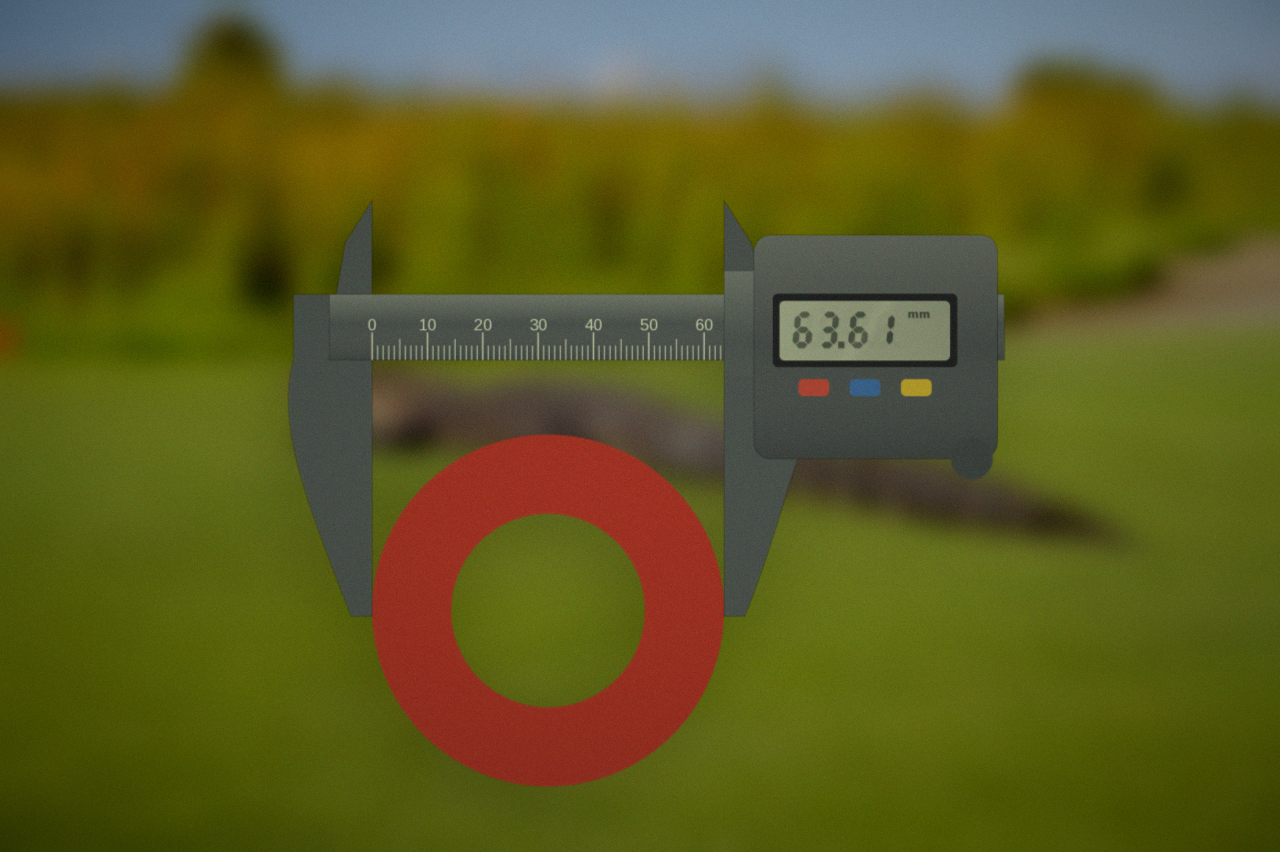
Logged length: 63.61 mm
